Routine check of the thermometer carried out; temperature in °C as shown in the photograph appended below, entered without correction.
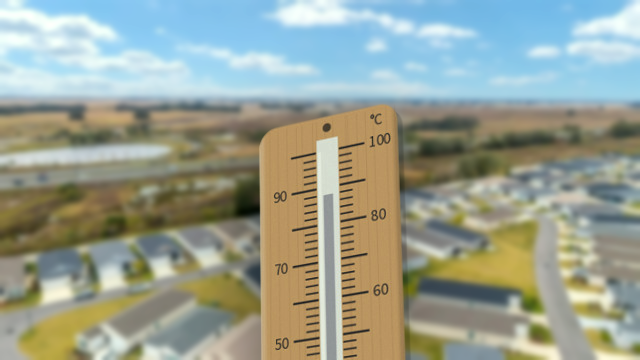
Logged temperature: 88 °C
